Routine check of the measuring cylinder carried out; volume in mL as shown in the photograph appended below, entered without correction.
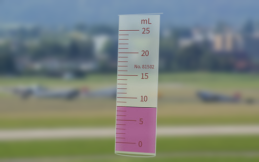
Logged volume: 8 mL
